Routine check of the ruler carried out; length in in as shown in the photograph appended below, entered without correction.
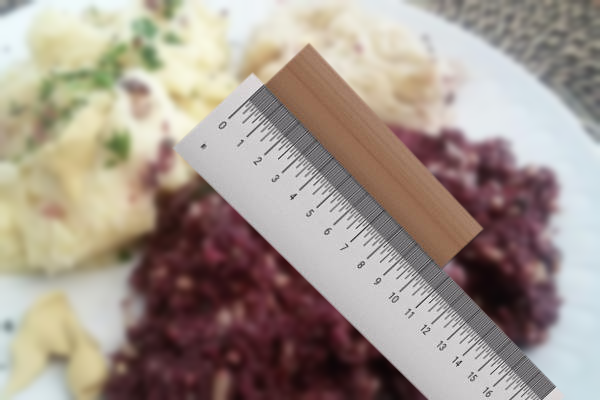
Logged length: 10.5 in
